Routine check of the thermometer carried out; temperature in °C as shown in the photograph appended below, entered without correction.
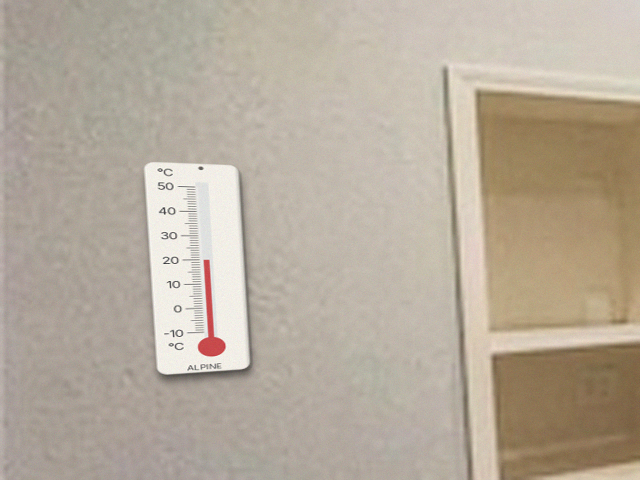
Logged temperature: 20 °C
